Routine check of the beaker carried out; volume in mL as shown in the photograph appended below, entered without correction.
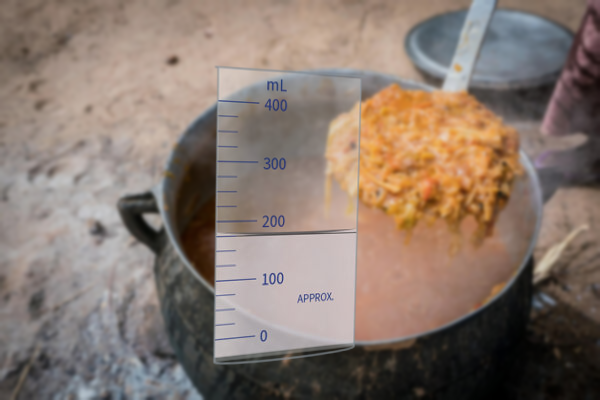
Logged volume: 175 mL
